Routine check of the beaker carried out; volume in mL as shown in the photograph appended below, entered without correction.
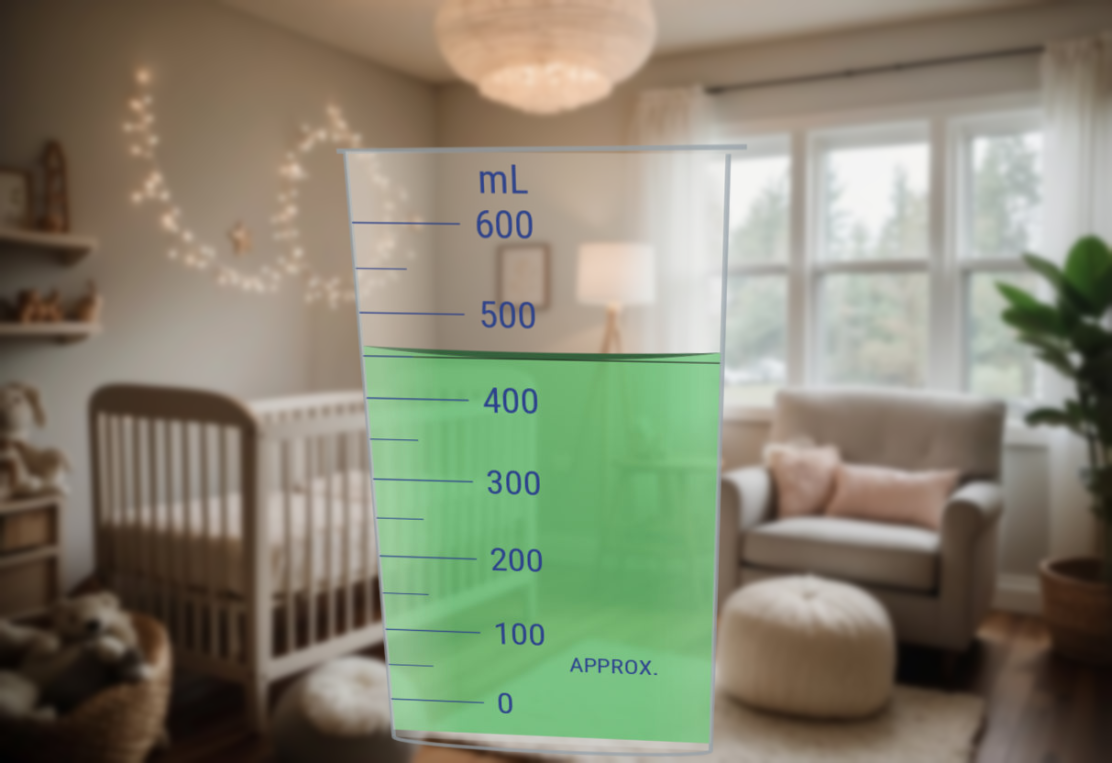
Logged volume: 450 mL
